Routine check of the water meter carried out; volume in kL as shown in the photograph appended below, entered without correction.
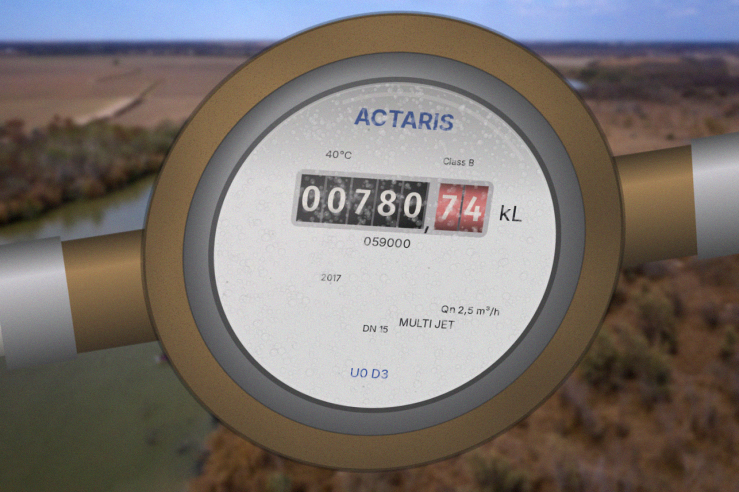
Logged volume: 780.74 kL
